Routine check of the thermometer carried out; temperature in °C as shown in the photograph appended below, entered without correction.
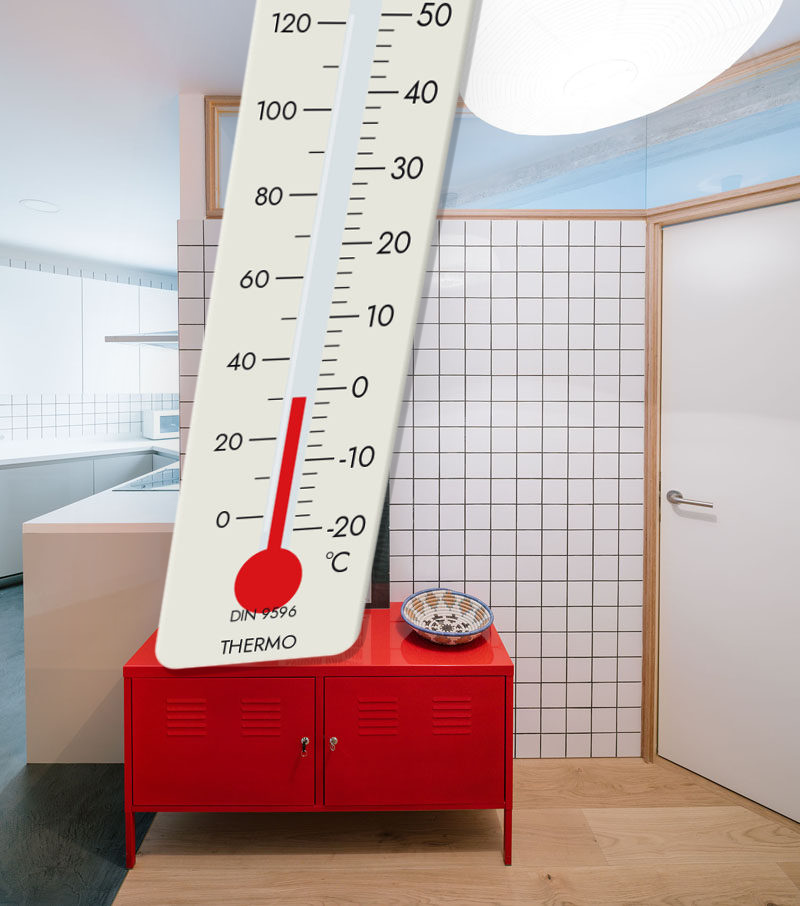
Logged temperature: -1 °C
